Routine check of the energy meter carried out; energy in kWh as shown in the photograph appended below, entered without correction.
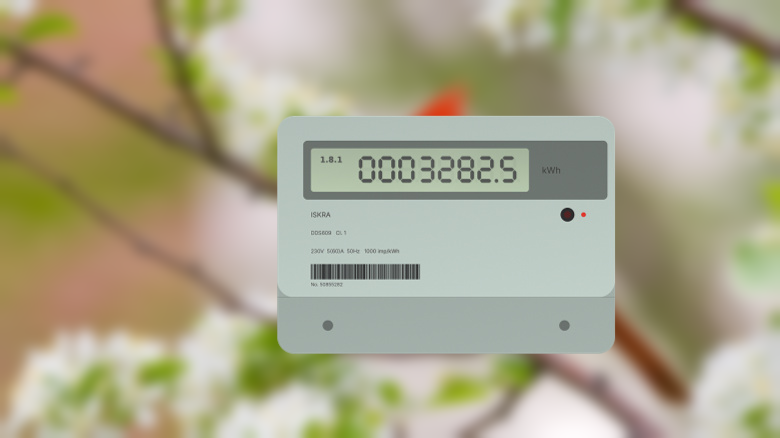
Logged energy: 3282.5 kWh
